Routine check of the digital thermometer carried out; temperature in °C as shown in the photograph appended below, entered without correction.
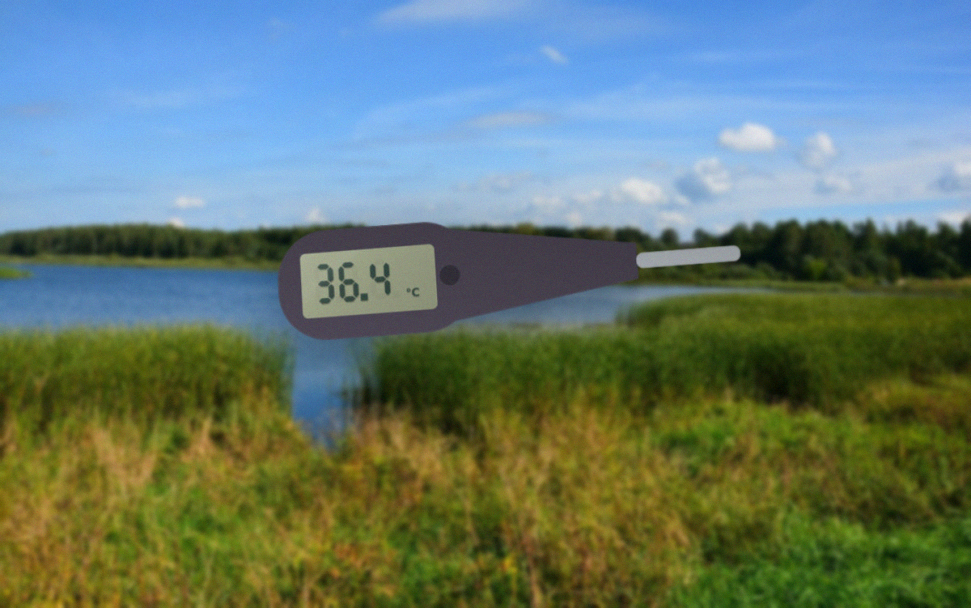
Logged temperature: 36.4 °C
